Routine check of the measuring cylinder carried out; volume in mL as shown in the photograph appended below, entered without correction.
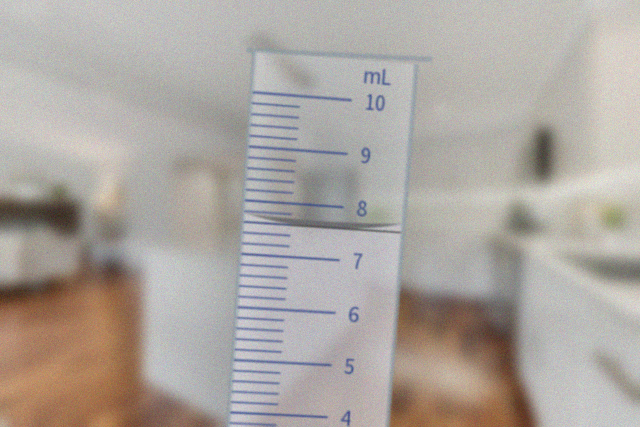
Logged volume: 7.6 mL
